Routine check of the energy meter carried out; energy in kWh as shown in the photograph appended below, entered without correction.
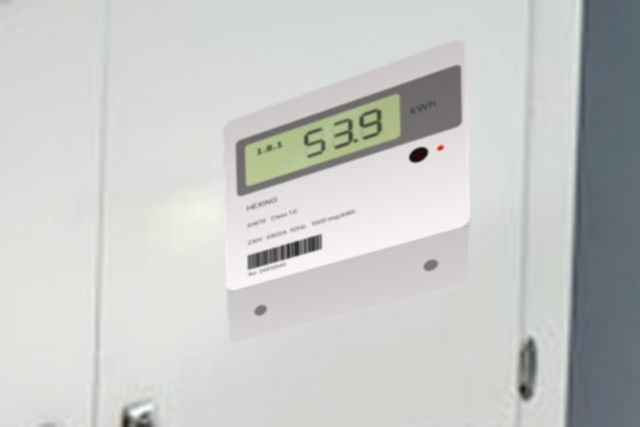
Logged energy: 53.9 kWh
